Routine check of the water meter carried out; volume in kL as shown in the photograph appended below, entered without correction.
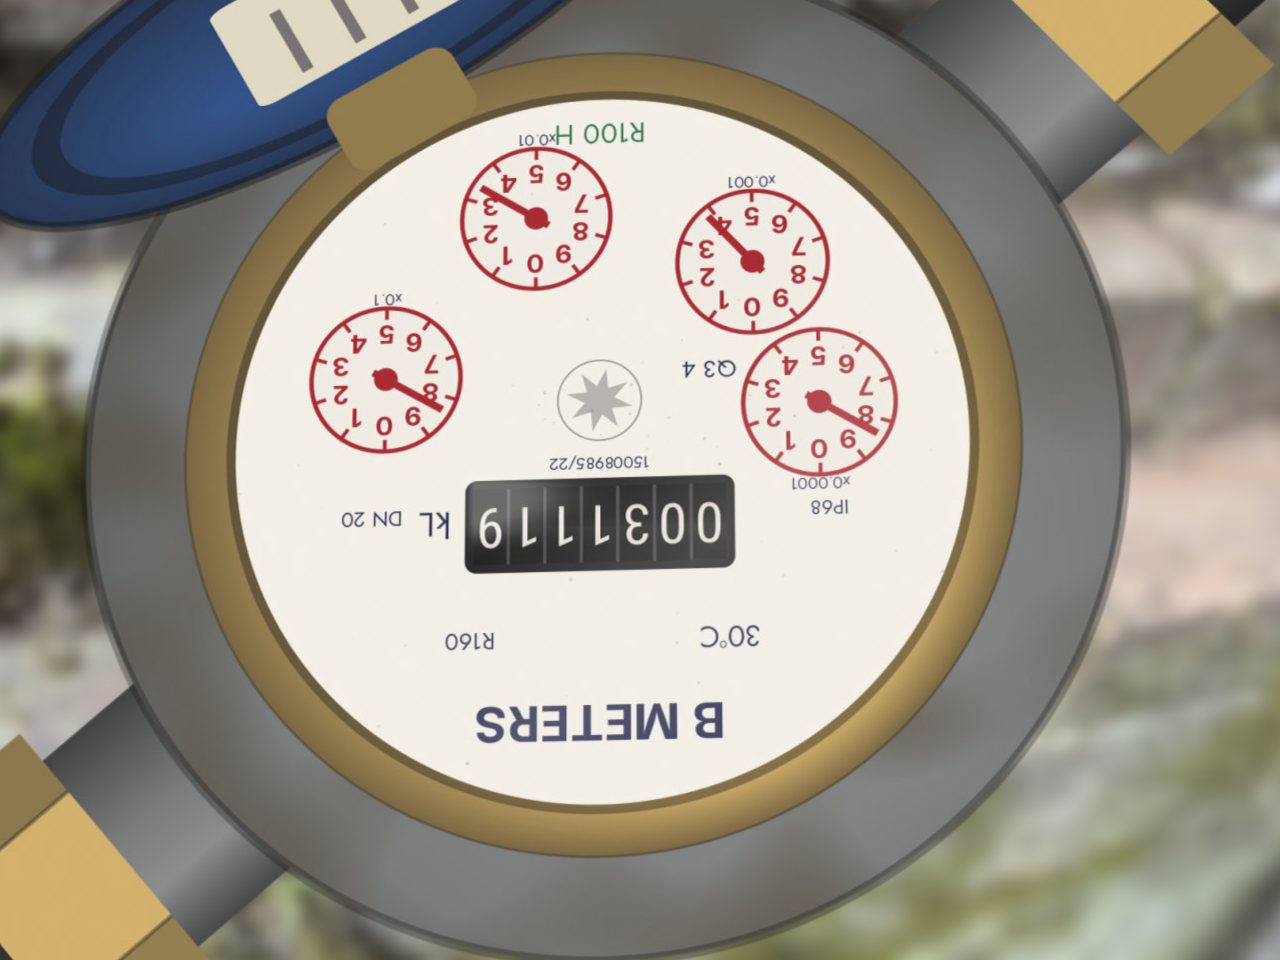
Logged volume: 31119.8338 kL
